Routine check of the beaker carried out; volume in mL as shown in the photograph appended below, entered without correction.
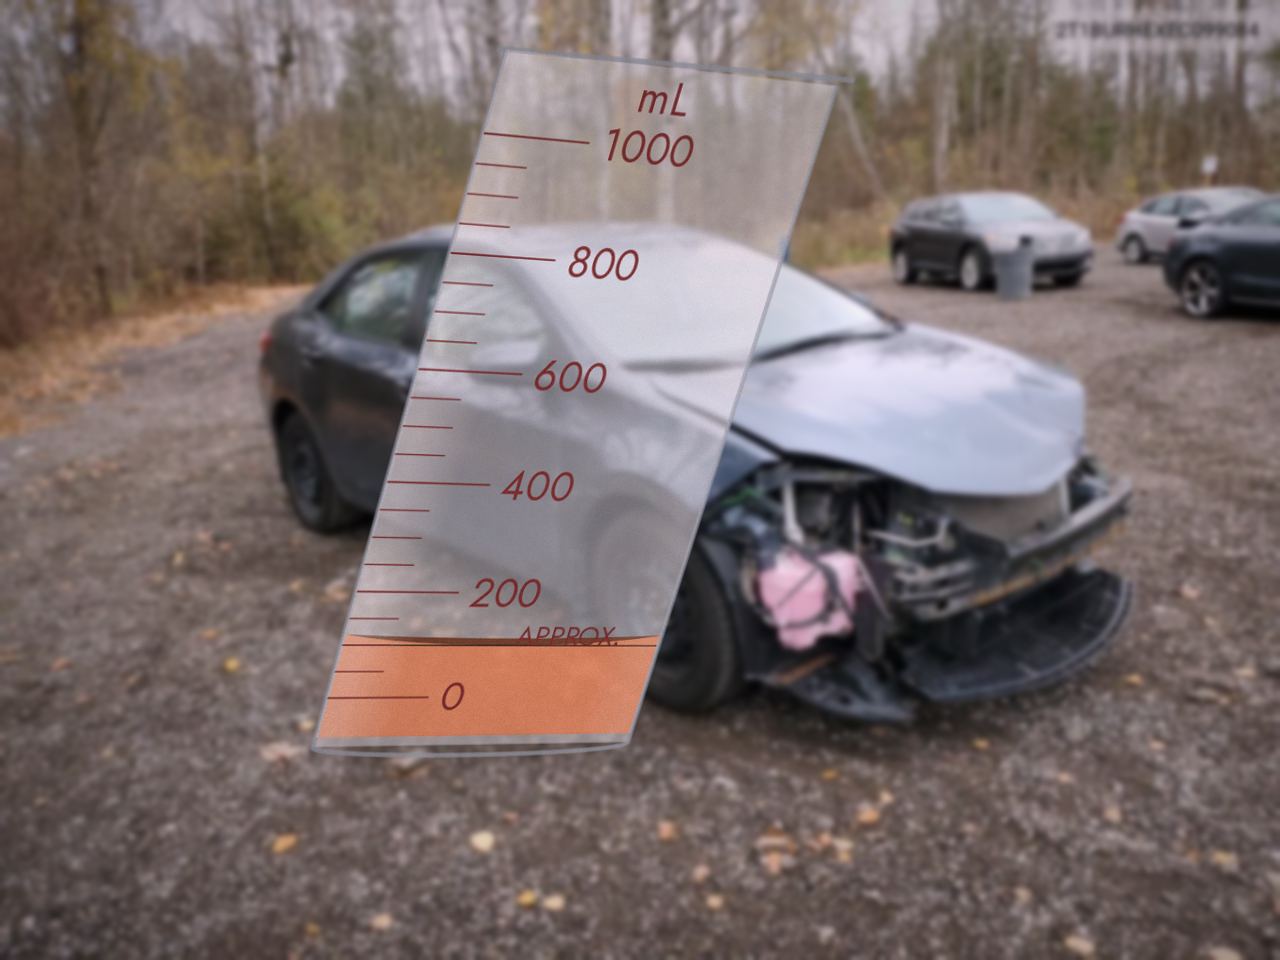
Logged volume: 100 mL
